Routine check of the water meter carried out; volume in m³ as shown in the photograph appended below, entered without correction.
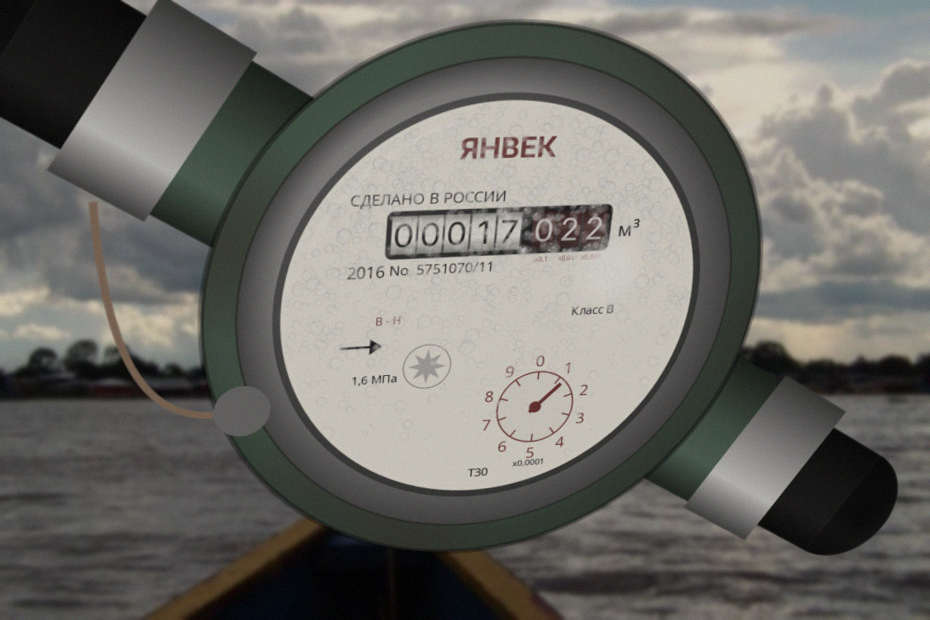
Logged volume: 17.0221 m³
